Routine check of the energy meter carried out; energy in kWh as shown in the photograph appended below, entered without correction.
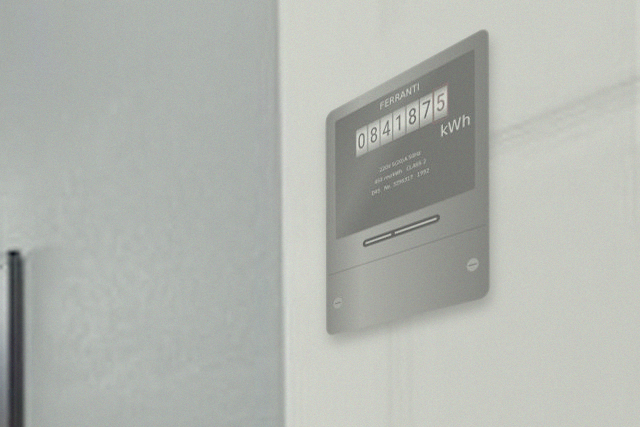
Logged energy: 84187.5 kWh
